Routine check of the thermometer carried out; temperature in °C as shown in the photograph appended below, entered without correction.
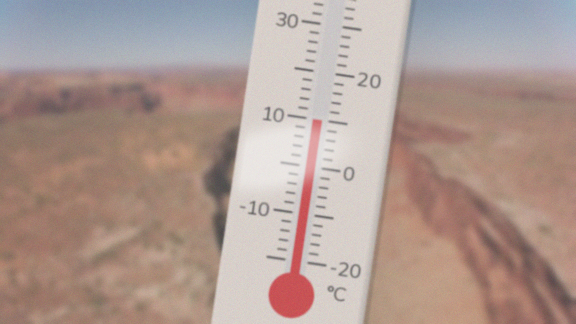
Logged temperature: 10 °C
